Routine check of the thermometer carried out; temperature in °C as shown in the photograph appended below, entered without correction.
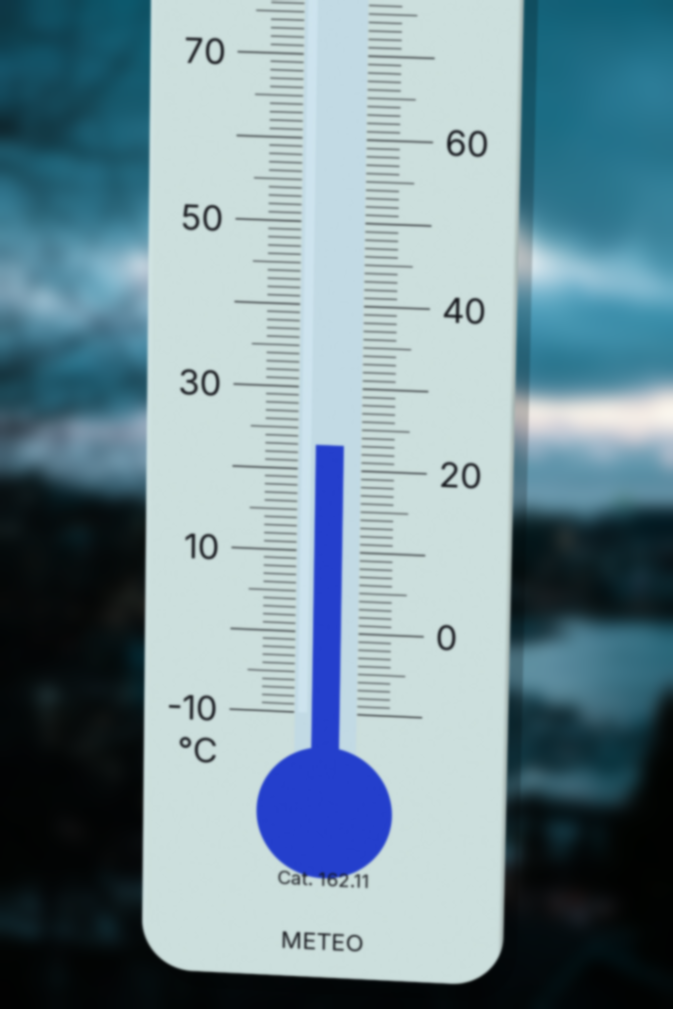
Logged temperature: 23 °C
